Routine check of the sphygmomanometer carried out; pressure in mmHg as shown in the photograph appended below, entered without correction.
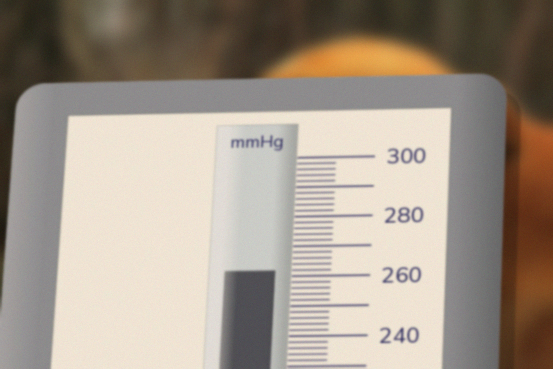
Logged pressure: 262 mmHg
